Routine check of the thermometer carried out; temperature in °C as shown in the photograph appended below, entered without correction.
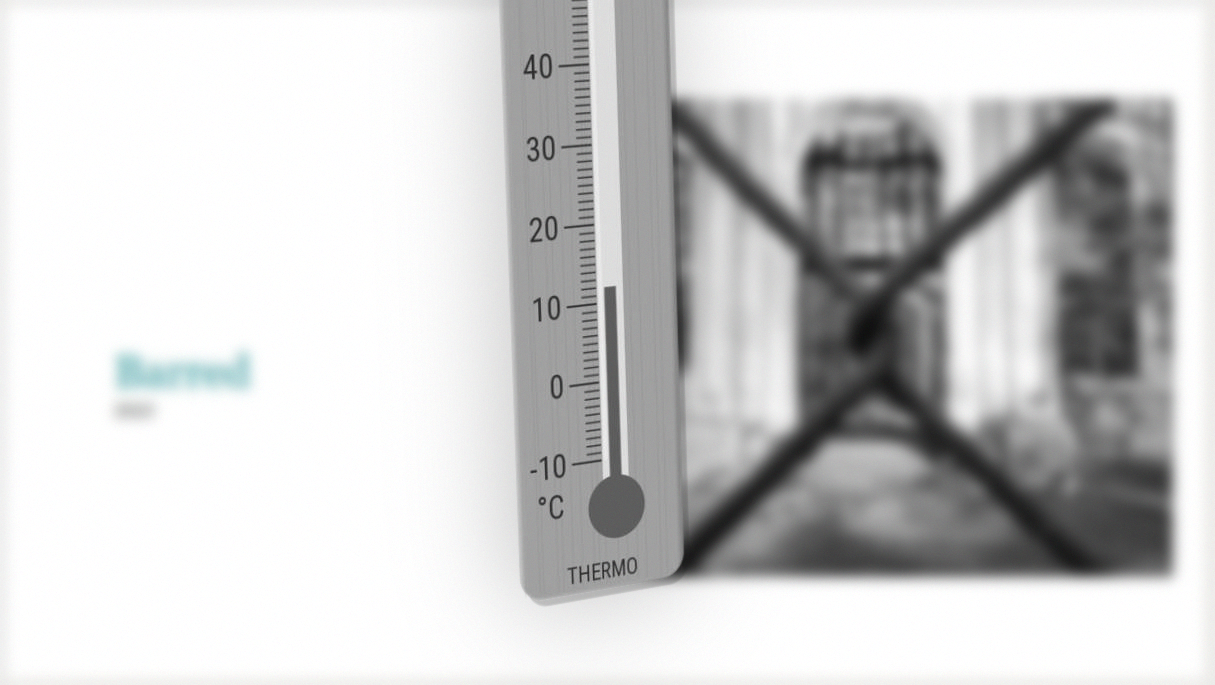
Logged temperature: 12 °C
